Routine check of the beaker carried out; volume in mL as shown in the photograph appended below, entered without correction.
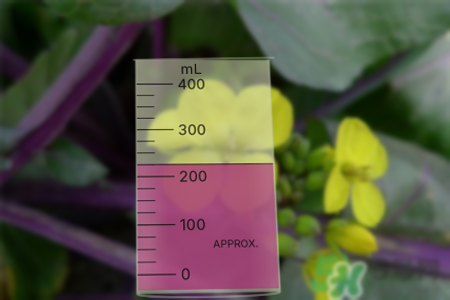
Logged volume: 225 mL
